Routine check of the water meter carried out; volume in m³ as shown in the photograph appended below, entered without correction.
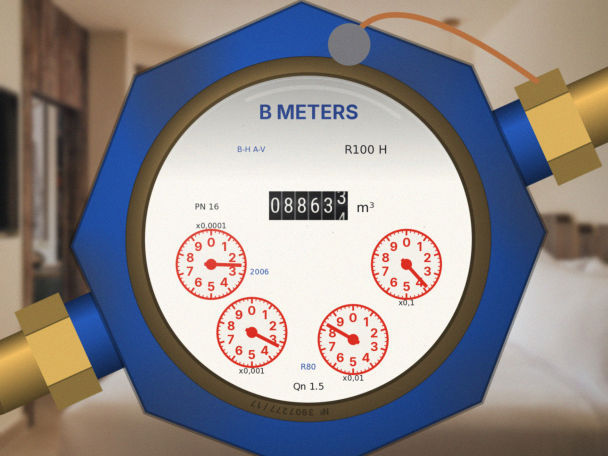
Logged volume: 88633.3832 m³
